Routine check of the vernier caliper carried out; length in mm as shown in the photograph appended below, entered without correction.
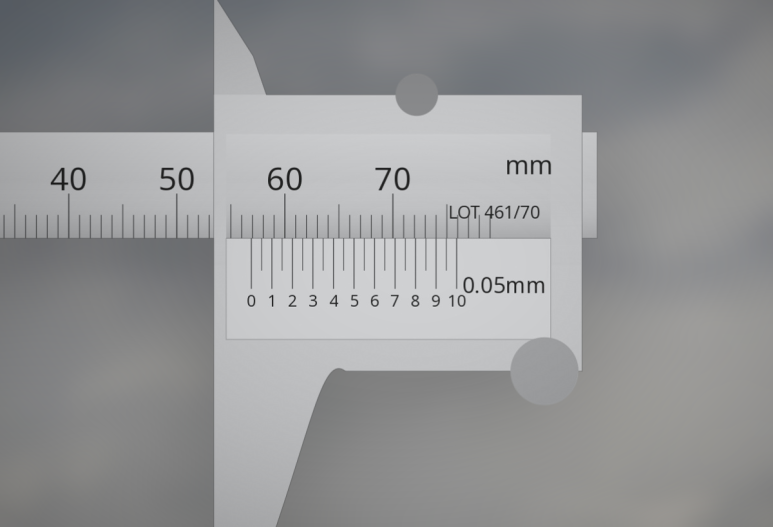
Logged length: 56.9 mm
